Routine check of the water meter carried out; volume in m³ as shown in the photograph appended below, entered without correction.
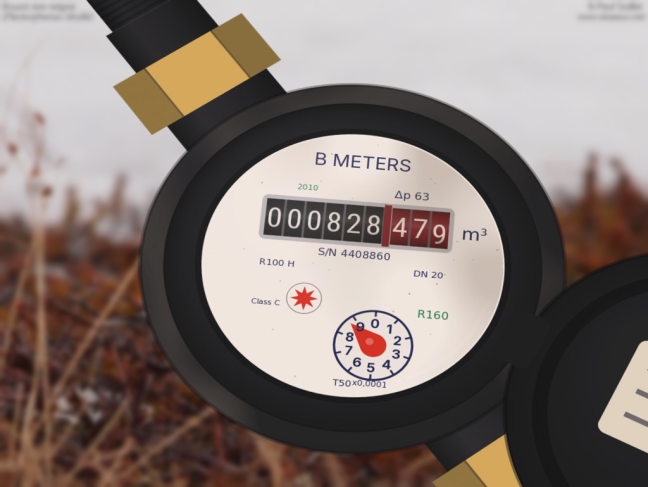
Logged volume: 828.4788 m³
